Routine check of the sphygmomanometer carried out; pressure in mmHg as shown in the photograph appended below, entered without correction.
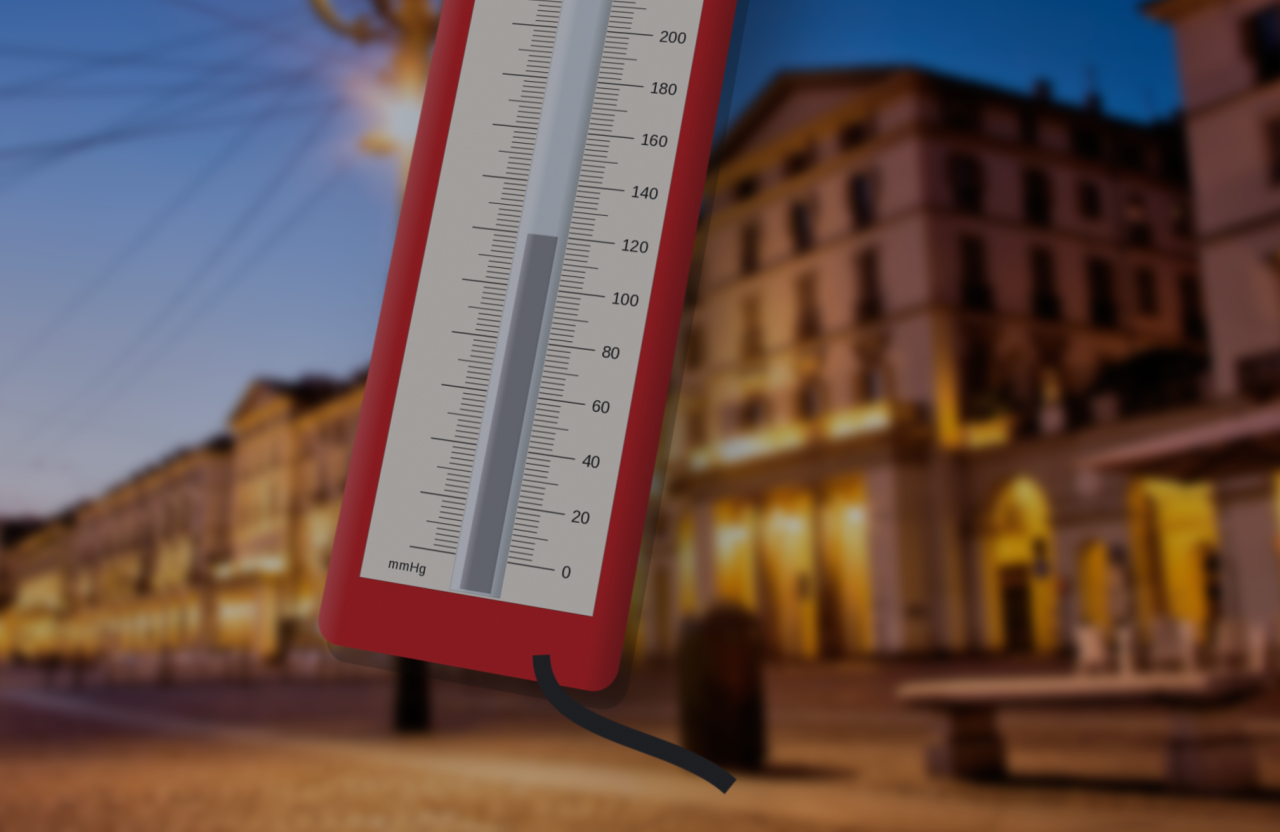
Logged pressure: 120 mmHg
